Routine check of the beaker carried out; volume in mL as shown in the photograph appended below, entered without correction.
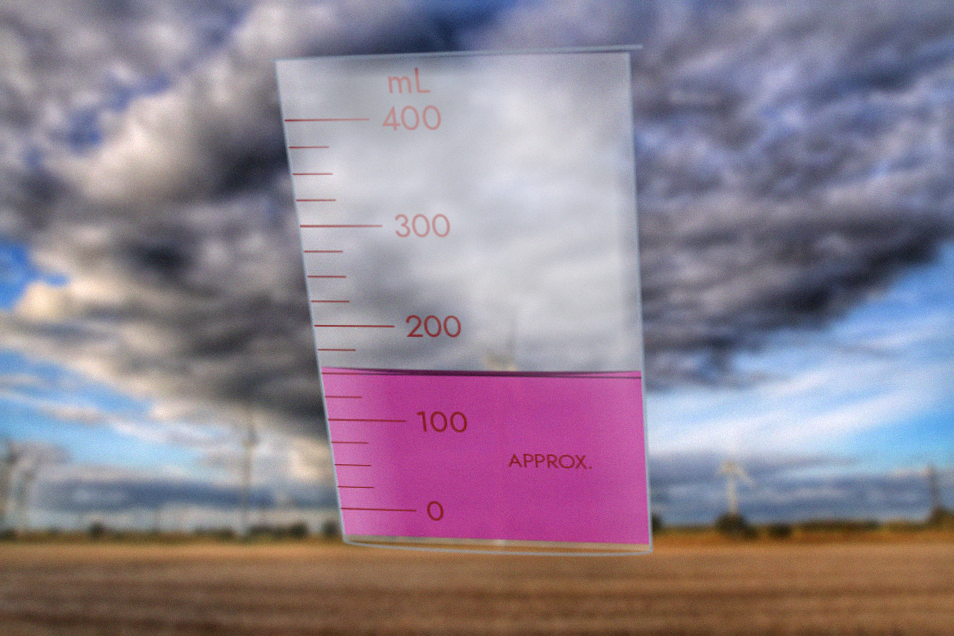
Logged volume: 150 mL
